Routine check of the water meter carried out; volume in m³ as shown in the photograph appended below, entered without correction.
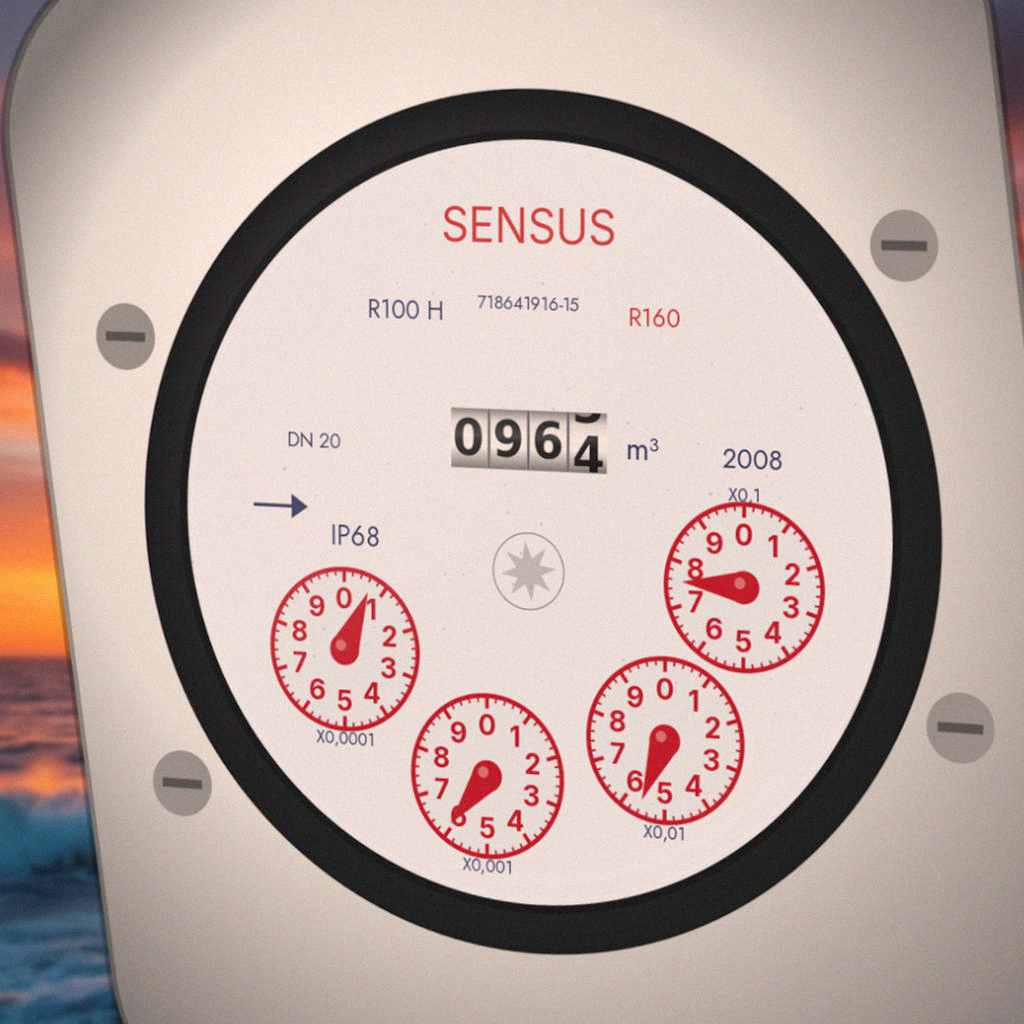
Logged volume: 963.7560 m³
